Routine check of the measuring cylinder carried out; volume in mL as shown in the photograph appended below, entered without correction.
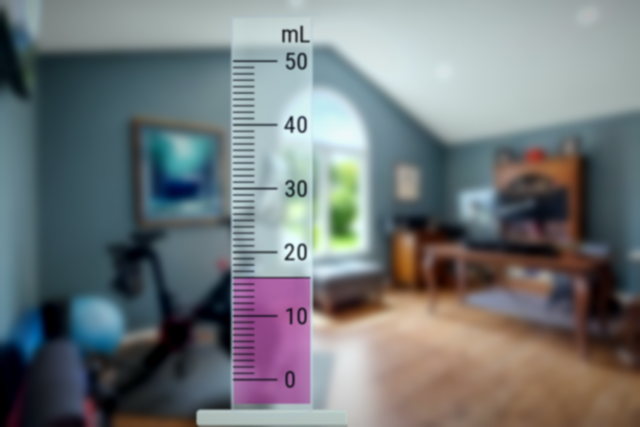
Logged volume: 16 mL
